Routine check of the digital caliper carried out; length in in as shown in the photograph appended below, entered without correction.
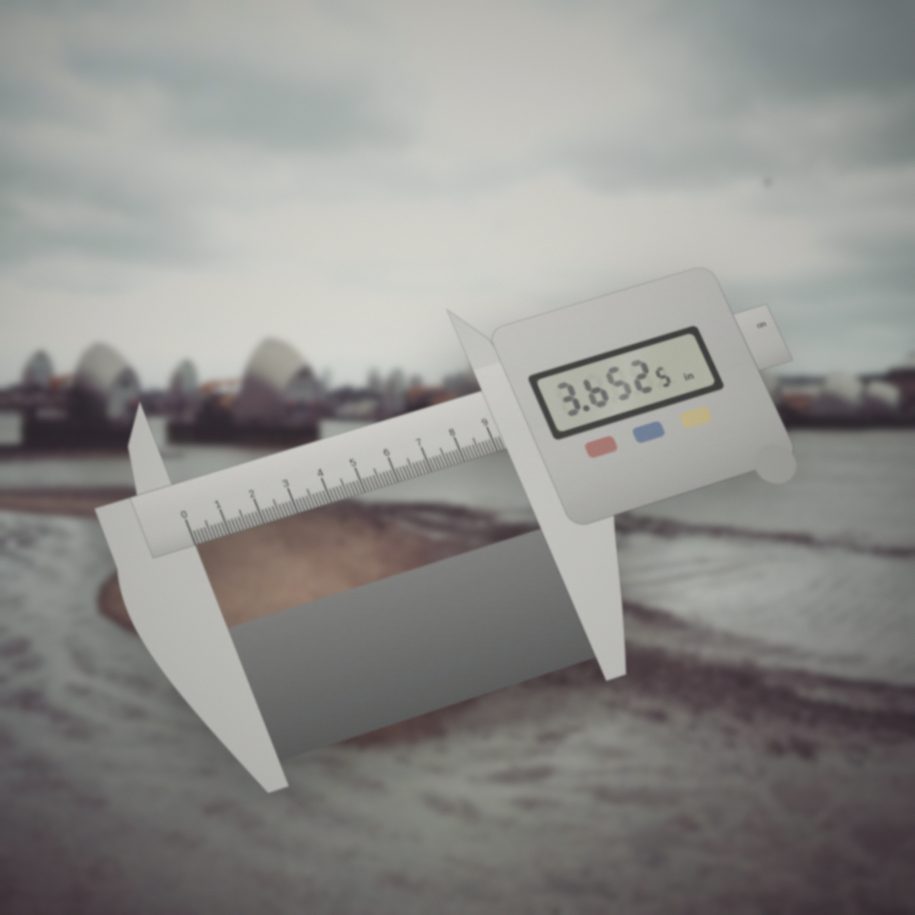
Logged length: 3.6525 in
